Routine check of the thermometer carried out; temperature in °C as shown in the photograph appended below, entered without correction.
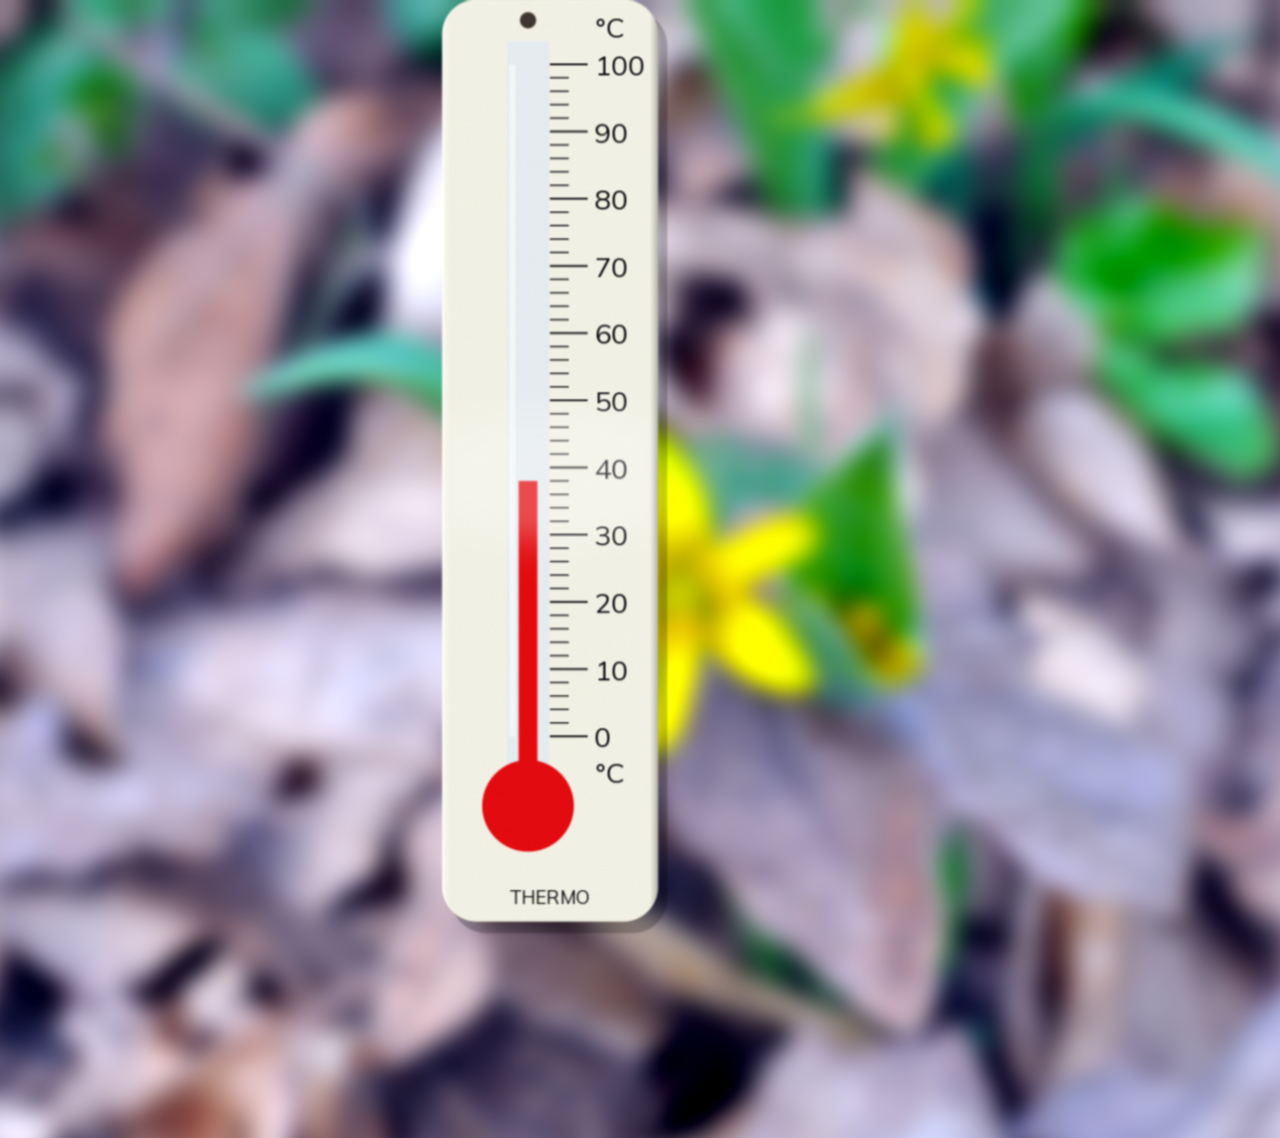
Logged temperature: 38 °C
